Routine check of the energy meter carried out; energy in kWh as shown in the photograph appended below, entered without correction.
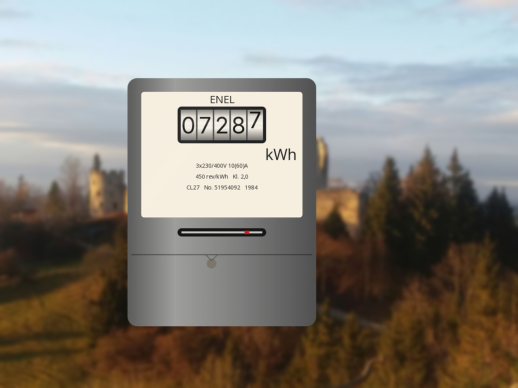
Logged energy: 7287 kWh
